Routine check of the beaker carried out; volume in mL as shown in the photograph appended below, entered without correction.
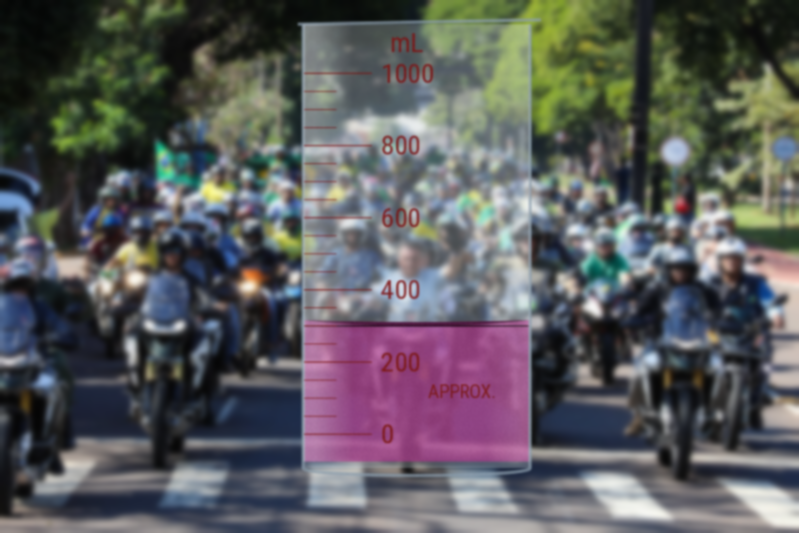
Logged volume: 300 mL
